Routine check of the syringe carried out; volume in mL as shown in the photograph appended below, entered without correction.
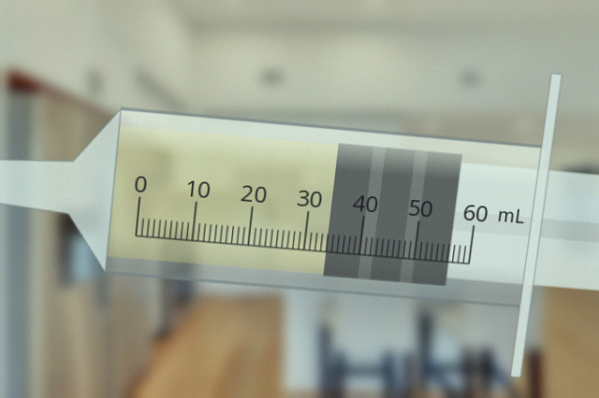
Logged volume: 34 mL
